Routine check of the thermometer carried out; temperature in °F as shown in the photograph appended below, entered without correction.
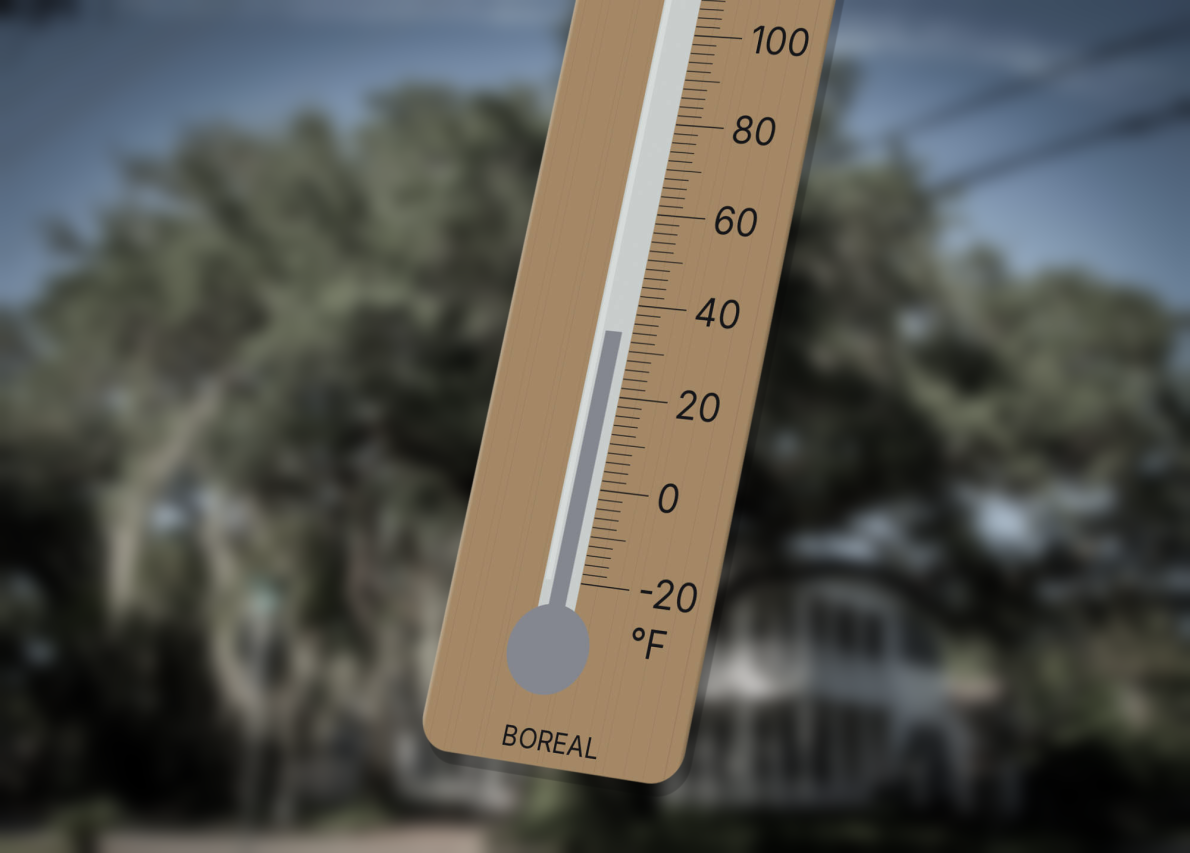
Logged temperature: 34 °F
